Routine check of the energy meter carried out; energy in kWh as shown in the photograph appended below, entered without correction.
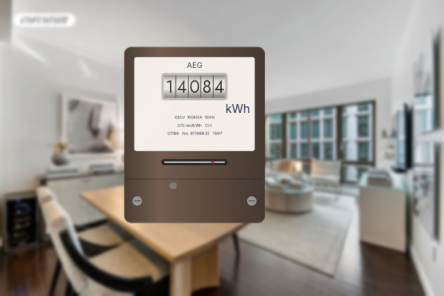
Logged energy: 14084 kWh
